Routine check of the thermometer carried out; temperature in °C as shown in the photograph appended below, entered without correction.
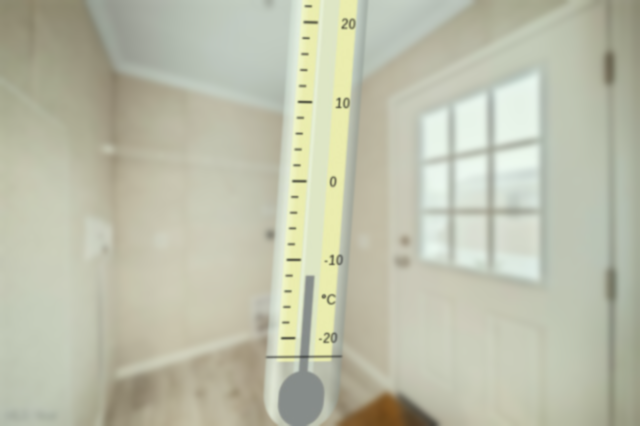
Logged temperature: -12 °C
